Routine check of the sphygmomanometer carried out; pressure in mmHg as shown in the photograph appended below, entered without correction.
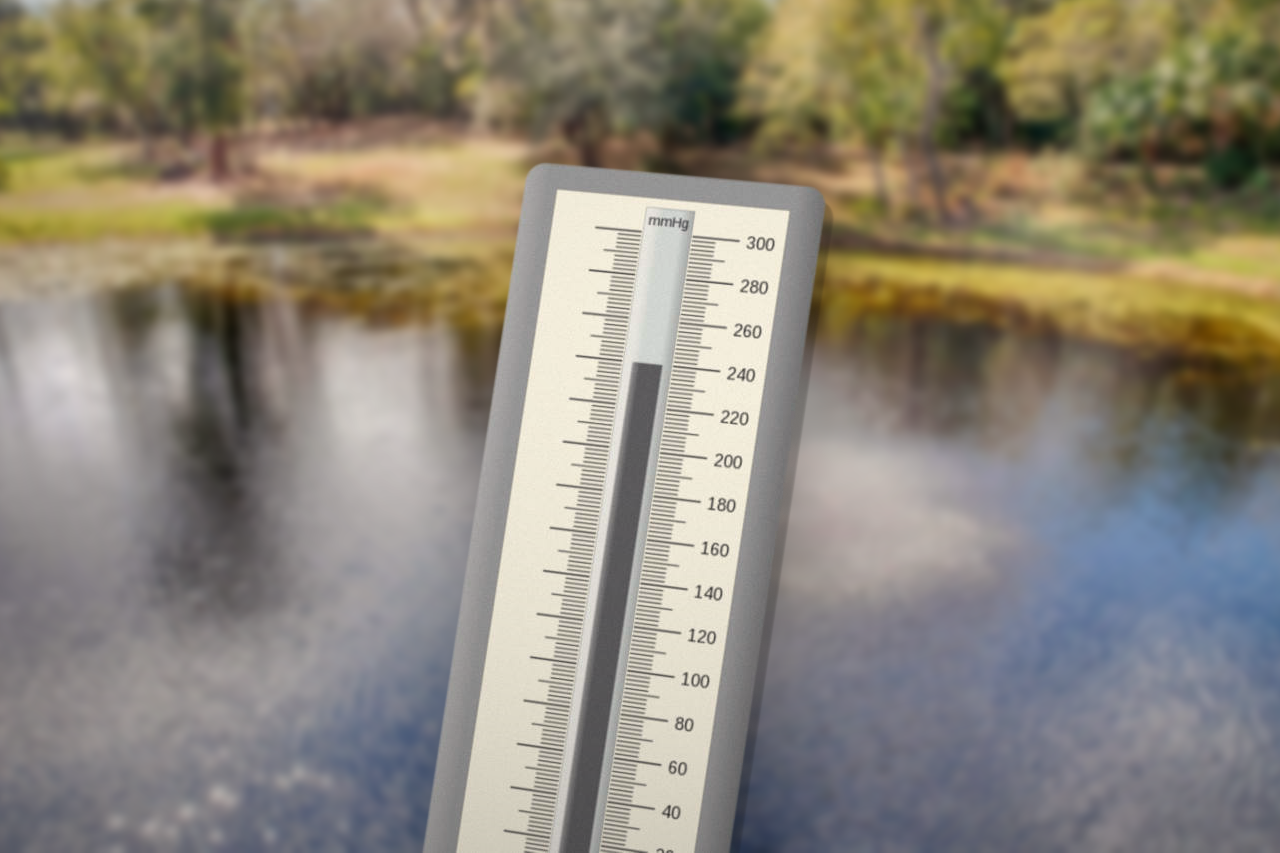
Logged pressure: 240 mmHg
